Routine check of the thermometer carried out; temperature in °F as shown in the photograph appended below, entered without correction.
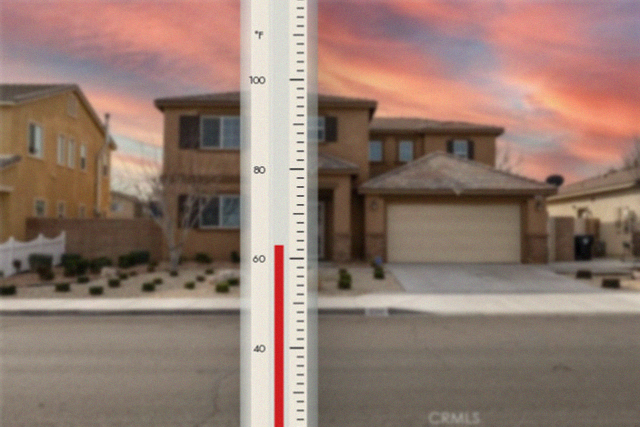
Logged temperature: 63 °F
